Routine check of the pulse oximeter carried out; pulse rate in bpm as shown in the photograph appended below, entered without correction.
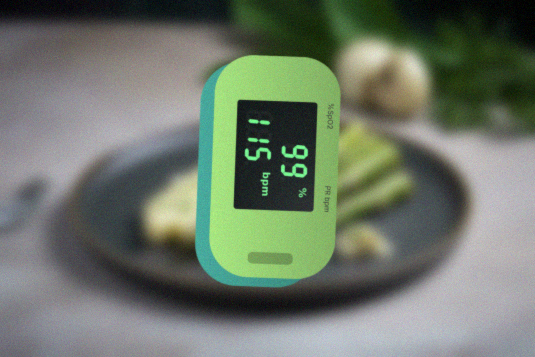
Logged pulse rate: 115 bpm
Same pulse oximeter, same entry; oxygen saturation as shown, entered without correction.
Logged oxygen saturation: 99 %
